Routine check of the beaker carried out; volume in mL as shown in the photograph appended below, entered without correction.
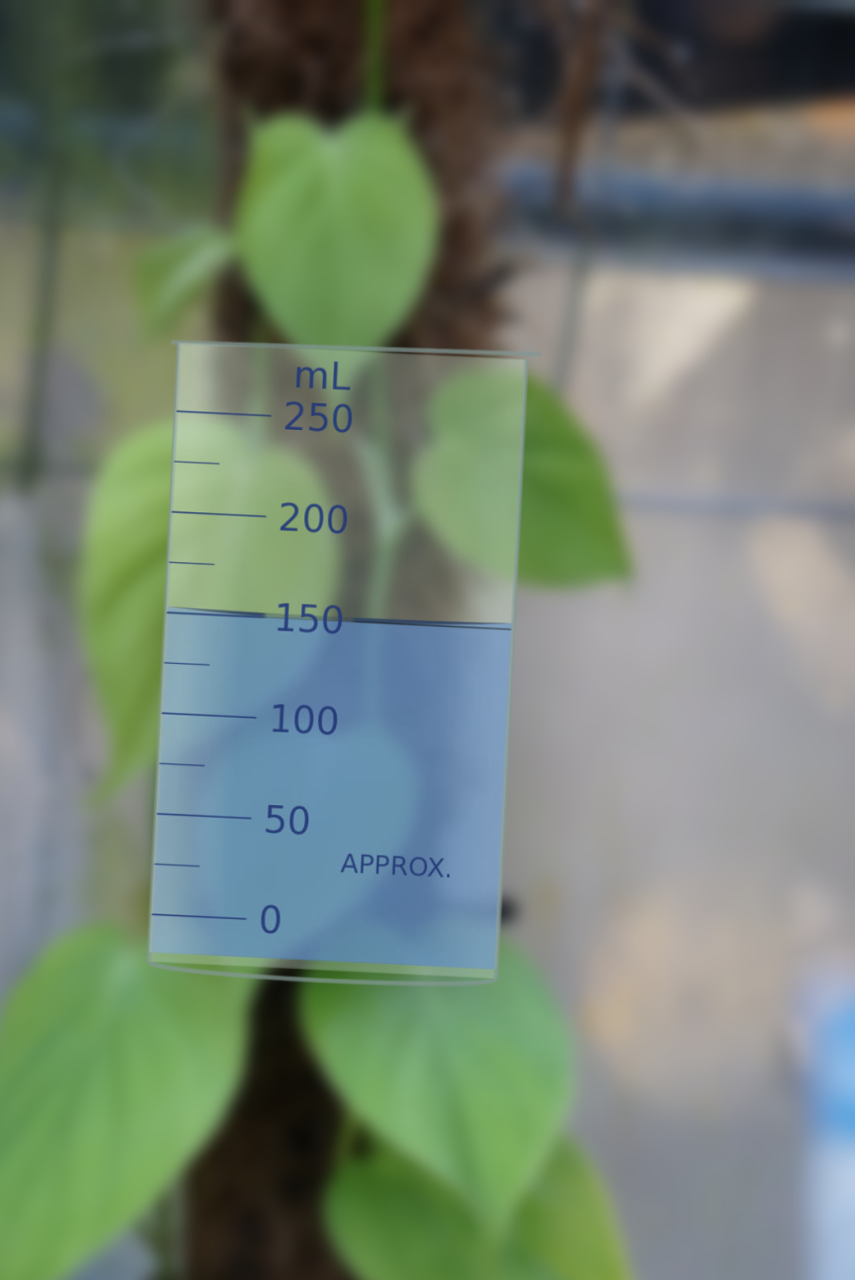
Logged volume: 150 mL
